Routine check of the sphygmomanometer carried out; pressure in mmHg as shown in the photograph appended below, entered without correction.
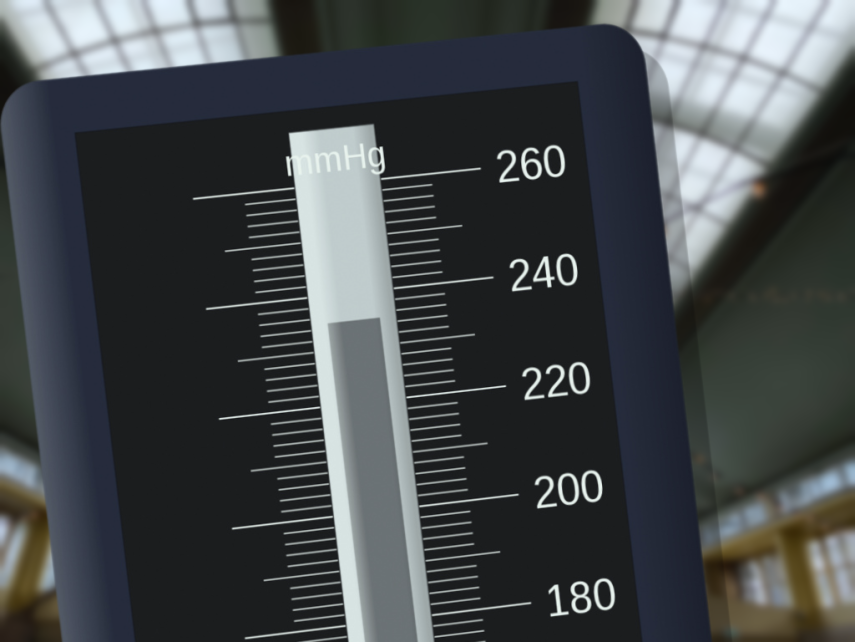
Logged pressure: 235 mmHg
